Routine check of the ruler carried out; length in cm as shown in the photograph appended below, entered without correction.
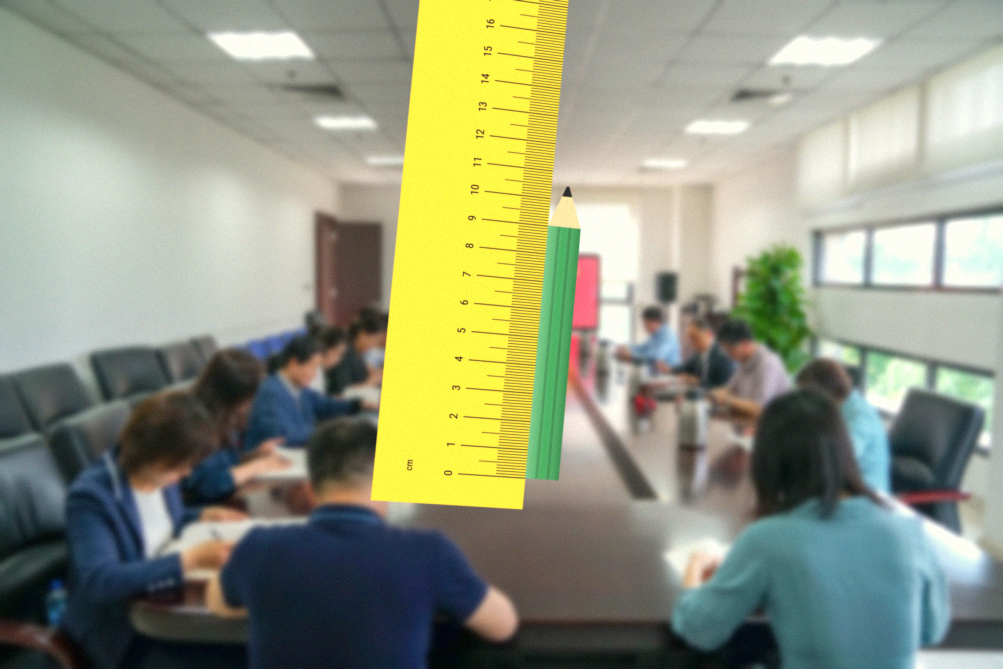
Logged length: 10.5 cm
